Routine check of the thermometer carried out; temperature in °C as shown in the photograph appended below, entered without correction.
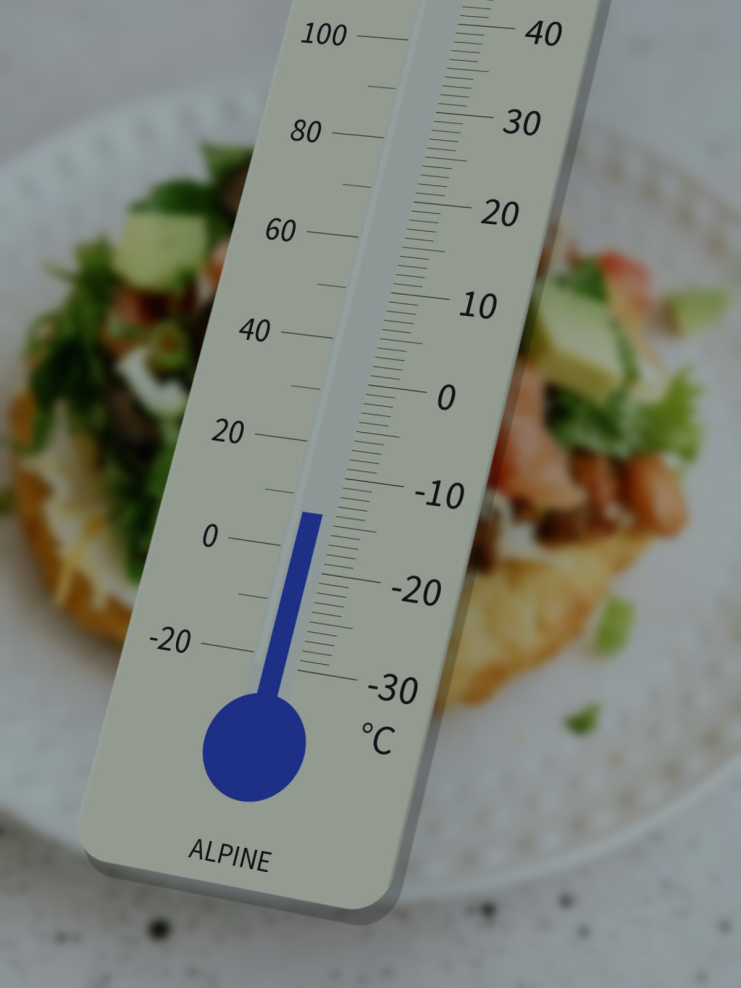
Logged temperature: -14 °C
